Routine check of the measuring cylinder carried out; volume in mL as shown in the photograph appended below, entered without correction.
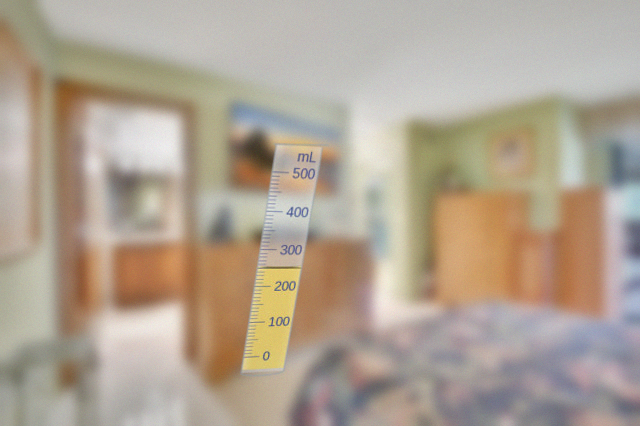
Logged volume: 250 mL
